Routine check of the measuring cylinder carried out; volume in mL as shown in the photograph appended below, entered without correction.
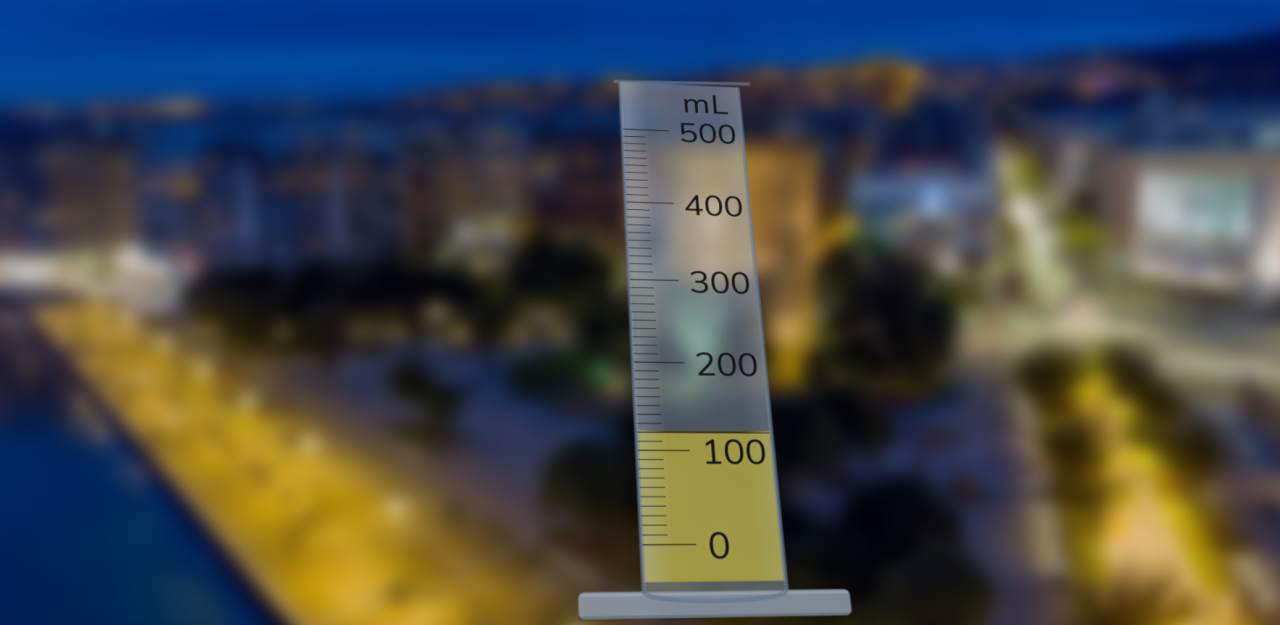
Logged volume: 120 mL
